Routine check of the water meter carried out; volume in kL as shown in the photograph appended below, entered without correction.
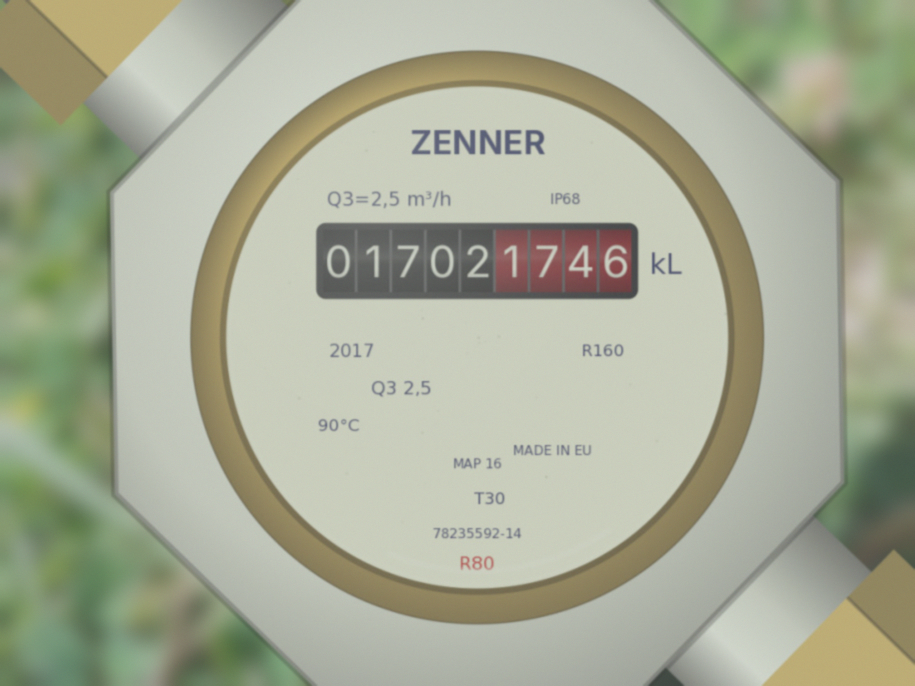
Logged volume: 1702.1746 kL
